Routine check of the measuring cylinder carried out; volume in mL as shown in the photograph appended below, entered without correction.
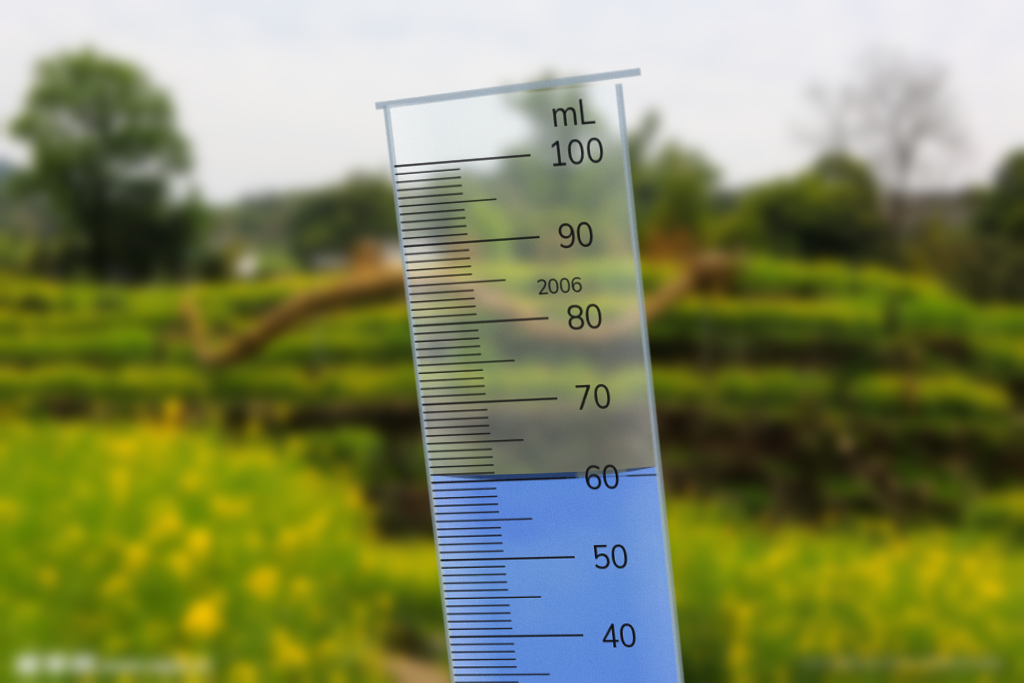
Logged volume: 60 mL
